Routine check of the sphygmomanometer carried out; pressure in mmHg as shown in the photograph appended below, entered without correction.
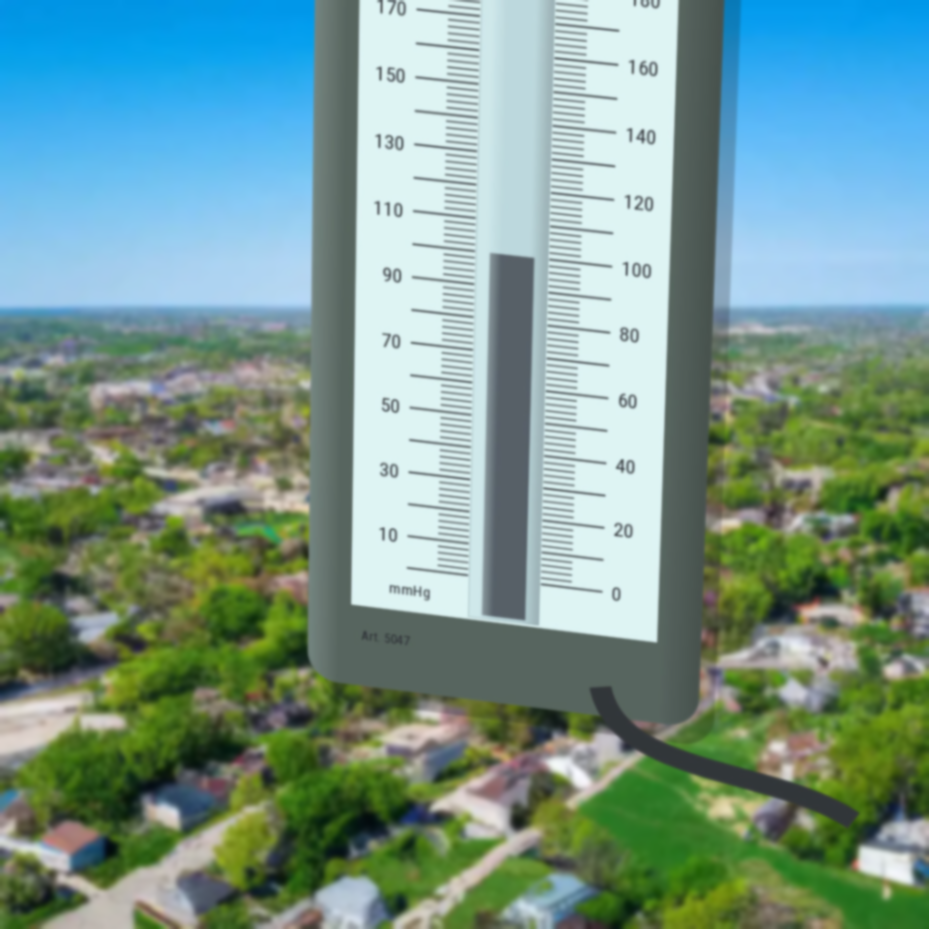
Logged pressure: 100 mmHg
